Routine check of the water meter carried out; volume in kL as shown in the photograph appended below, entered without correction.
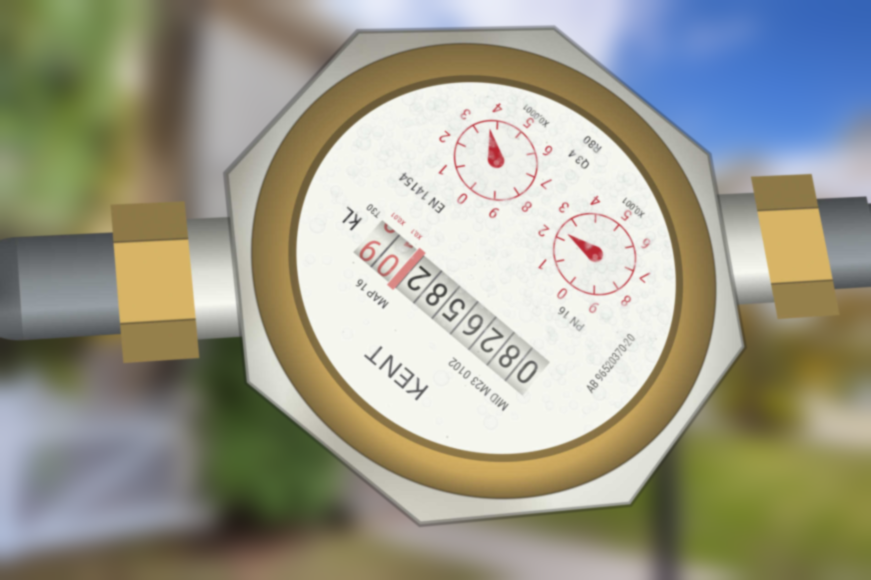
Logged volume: 826582.0923 kL
